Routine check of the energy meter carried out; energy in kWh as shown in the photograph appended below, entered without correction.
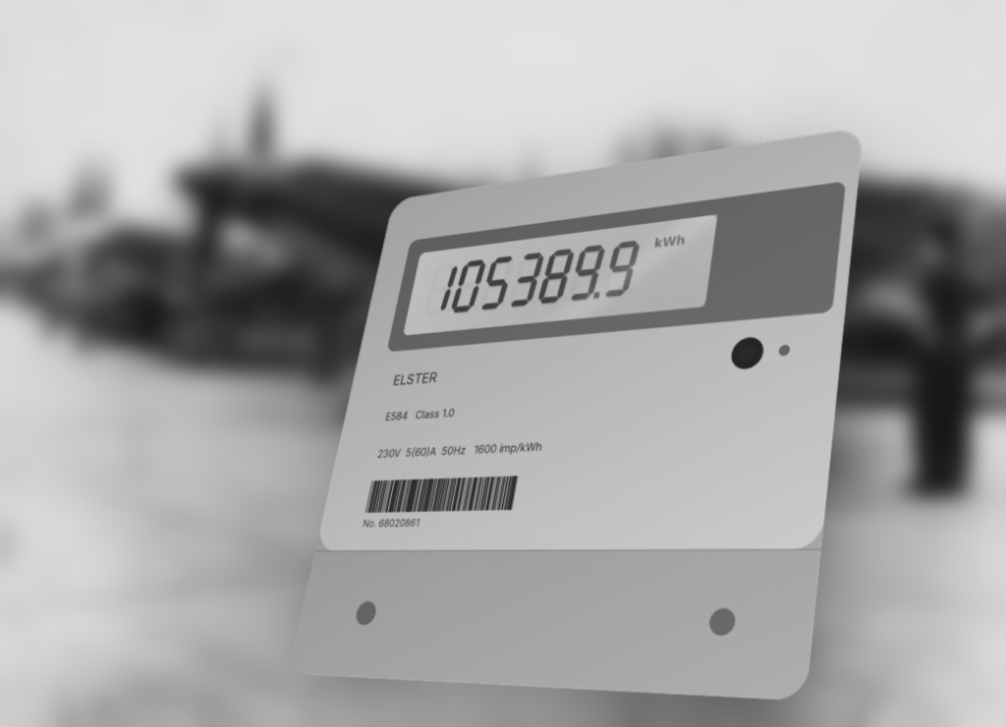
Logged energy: 105389.9 kWh
